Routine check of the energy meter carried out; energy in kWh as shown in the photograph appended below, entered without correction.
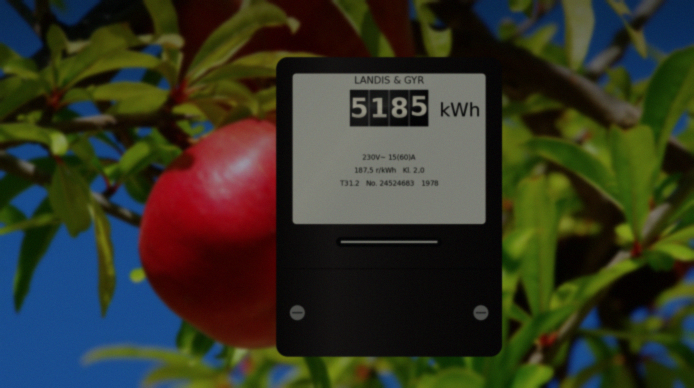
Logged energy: 5185 kWh
